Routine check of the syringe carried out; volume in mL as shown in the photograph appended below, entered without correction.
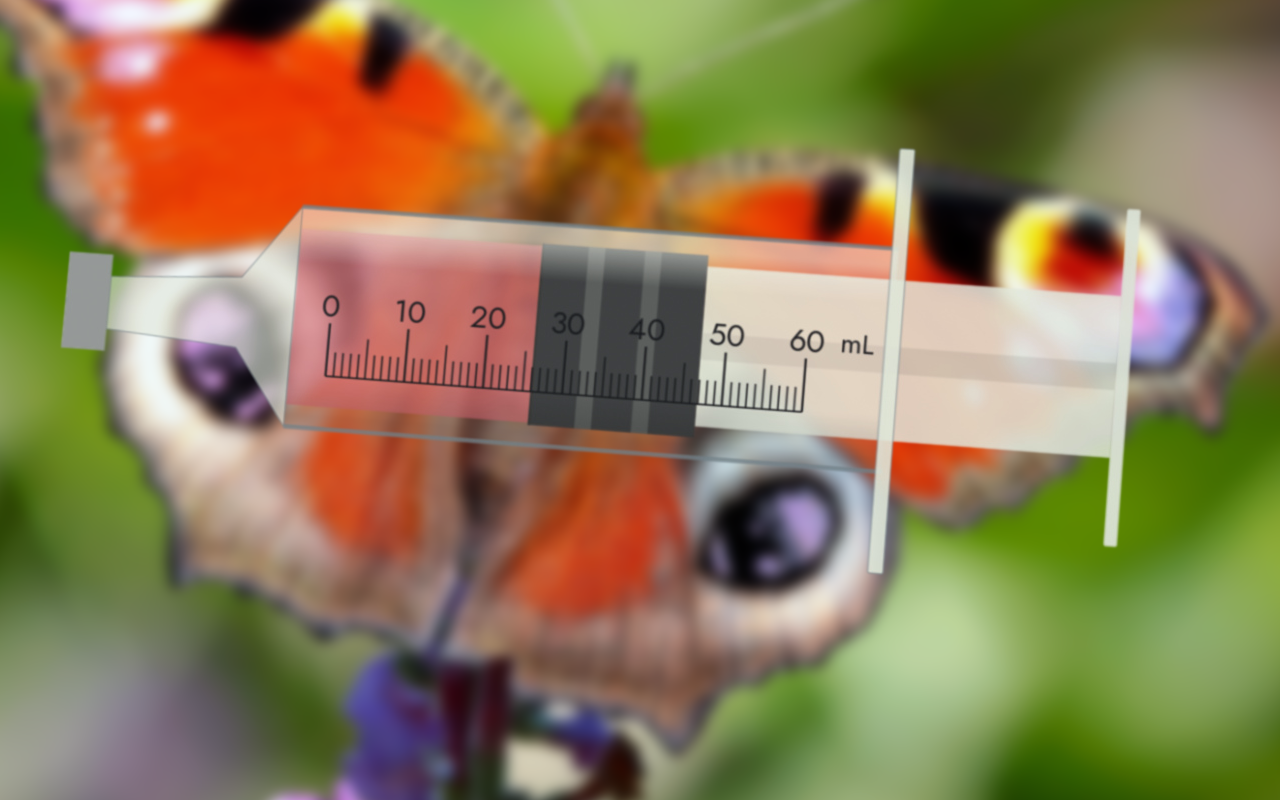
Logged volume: 26 mL
